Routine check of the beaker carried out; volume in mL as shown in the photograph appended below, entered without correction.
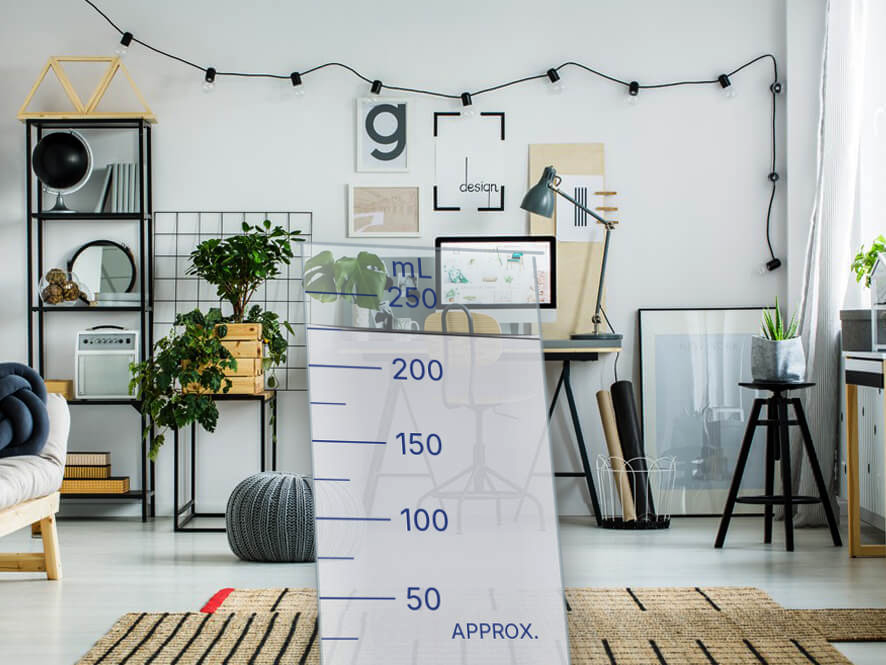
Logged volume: 225 mL
